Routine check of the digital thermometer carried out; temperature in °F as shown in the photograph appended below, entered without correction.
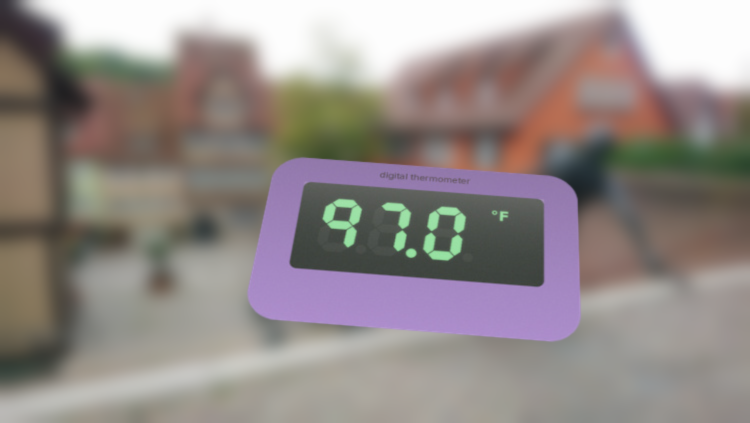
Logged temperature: 97.0 °F
